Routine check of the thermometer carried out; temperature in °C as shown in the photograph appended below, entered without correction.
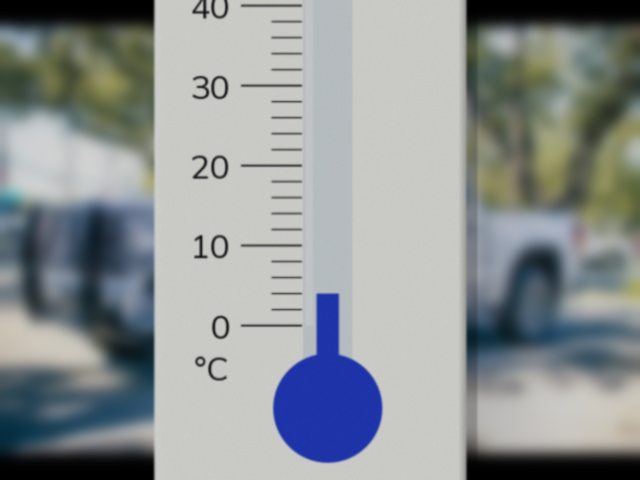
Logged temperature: 4 °C
